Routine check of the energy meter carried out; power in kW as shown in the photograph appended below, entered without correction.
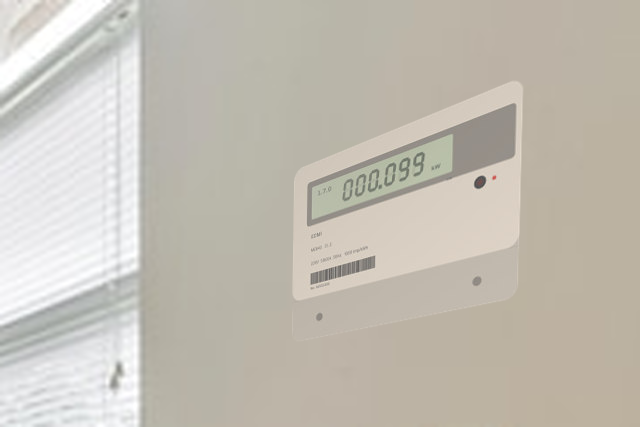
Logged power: 0.099 kW
